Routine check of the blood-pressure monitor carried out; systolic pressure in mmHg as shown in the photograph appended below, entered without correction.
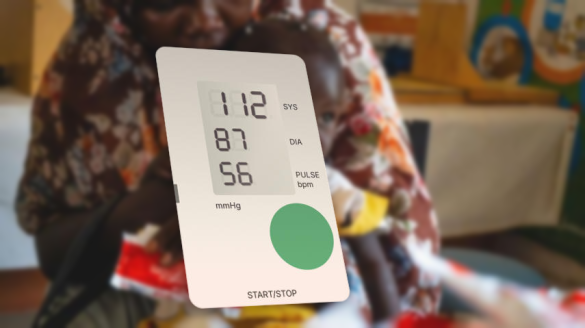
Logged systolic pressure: 112 mmHg
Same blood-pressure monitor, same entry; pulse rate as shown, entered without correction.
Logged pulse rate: 56 bpm
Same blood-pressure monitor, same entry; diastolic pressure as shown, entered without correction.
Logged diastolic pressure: 87 mmHg
